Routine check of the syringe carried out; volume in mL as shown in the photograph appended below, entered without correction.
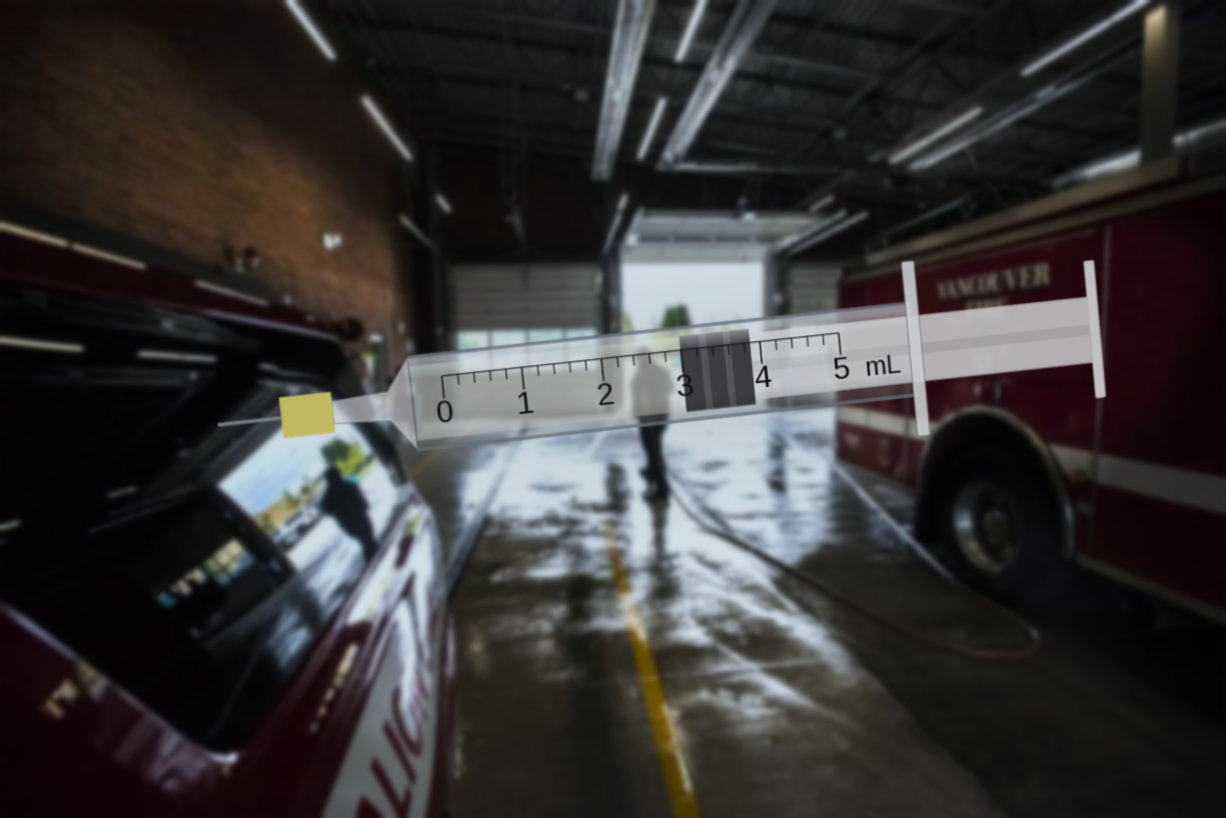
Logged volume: 3 mL
